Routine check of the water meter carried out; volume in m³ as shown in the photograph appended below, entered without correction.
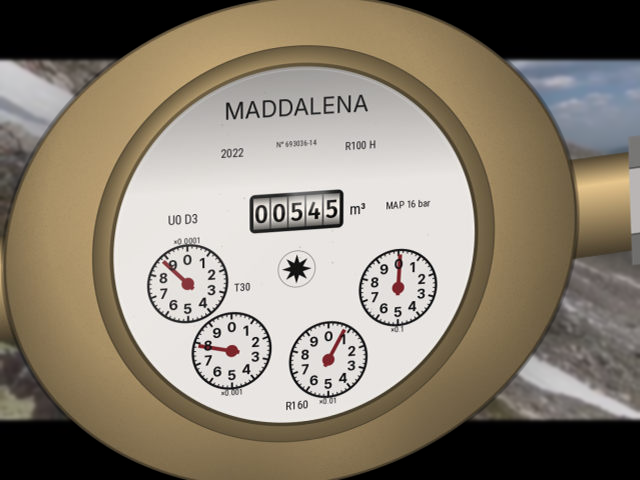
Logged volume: 545.0078 m³
